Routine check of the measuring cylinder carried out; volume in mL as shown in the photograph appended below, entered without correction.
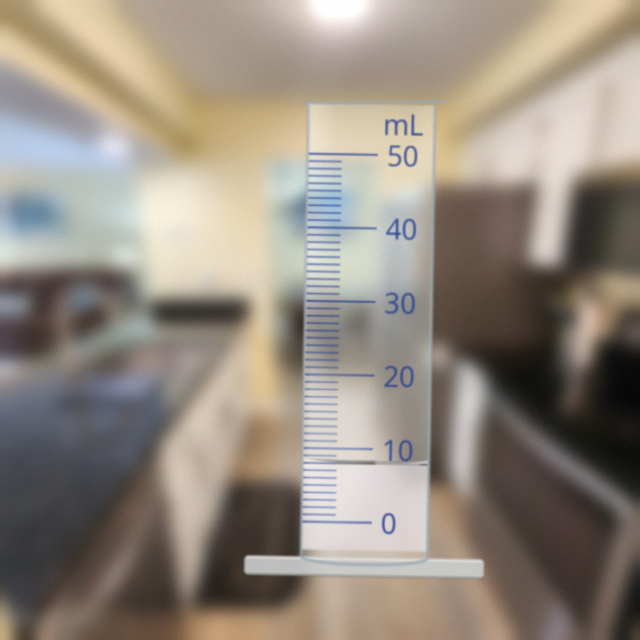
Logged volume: 8 mL
